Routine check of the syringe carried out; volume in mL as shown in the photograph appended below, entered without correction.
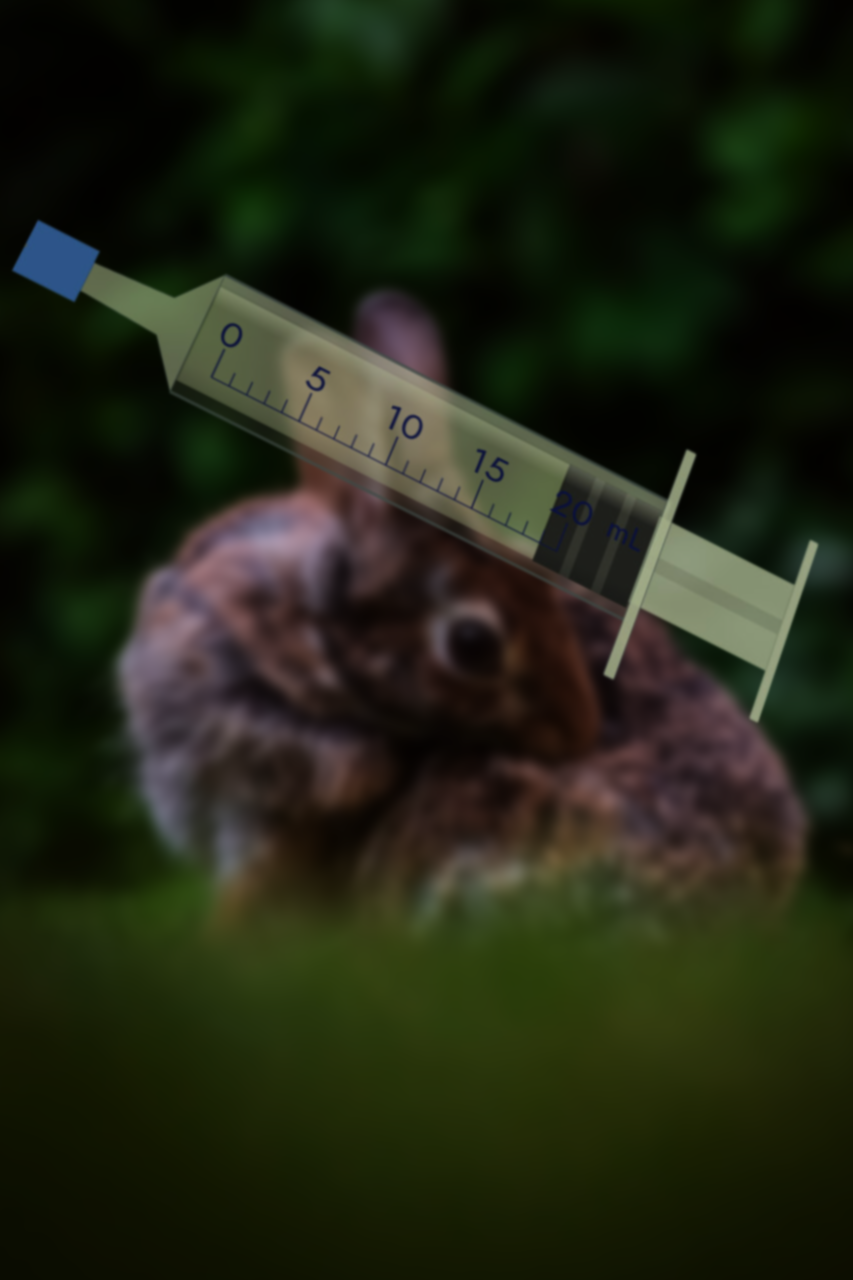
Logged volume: 19 mL
